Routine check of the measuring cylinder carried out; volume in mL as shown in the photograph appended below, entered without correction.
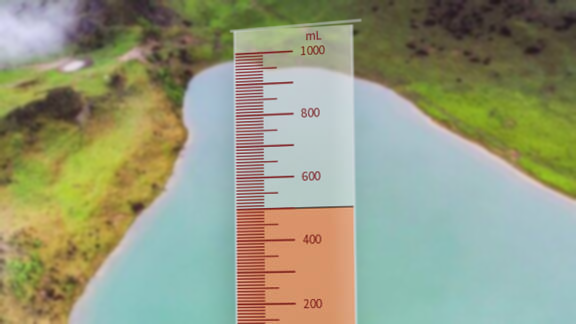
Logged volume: 500 mL
